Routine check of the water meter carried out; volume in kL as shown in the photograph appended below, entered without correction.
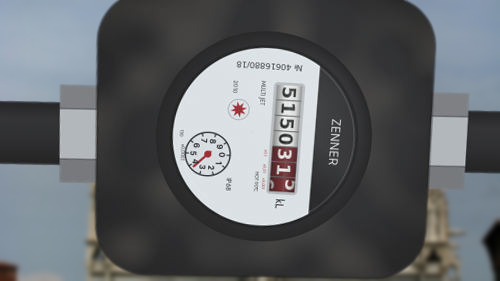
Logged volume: 5150.3153 kL
